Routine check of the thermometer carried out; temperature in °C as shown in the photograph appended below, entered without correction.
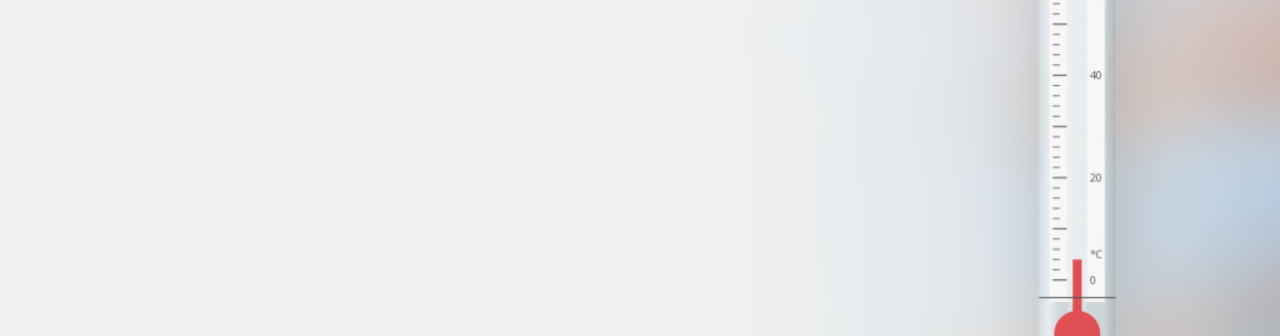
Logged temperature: 4 °C
